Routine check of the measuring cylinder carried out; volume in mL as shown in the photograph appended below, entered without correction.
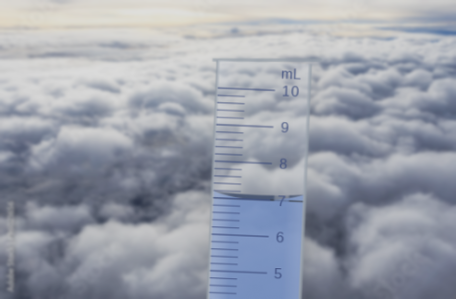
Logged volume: 7 mL
